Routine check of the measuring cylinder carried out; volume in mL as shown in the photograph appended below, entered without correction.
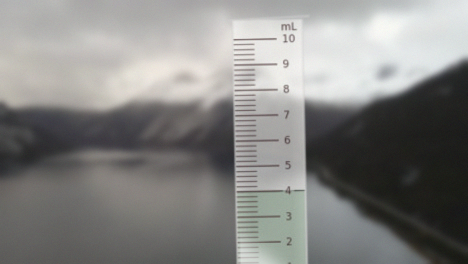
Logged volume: 4 mL
